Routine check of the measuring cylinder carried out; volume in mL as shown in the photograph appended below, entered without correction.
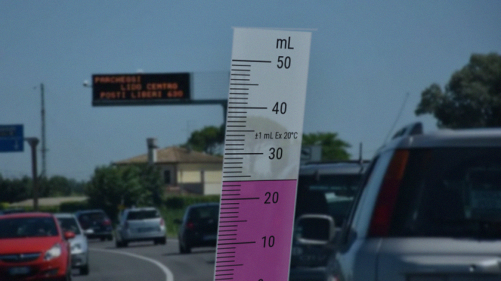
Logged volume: 24 mL
